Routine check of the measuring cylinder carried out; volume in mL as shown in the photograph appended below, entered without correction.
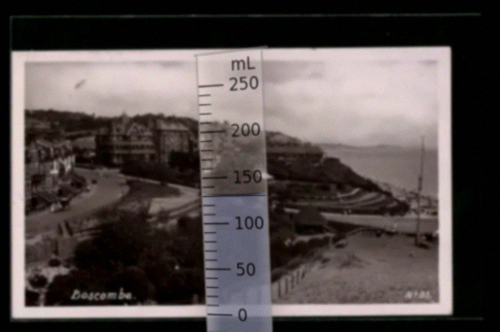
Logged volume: 130 mL
